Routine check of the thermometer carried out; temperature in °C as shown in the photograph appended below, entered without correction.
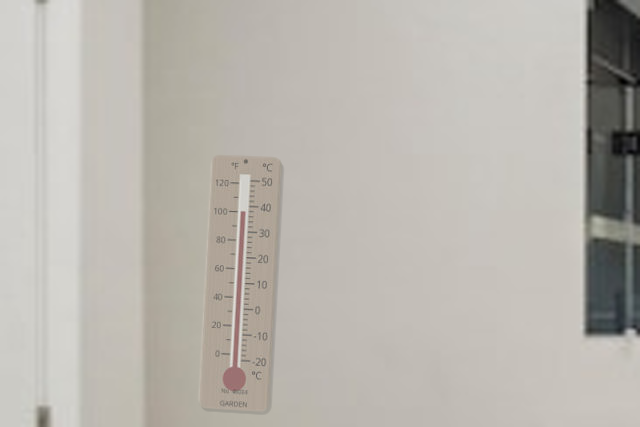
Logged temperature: 38 °C
